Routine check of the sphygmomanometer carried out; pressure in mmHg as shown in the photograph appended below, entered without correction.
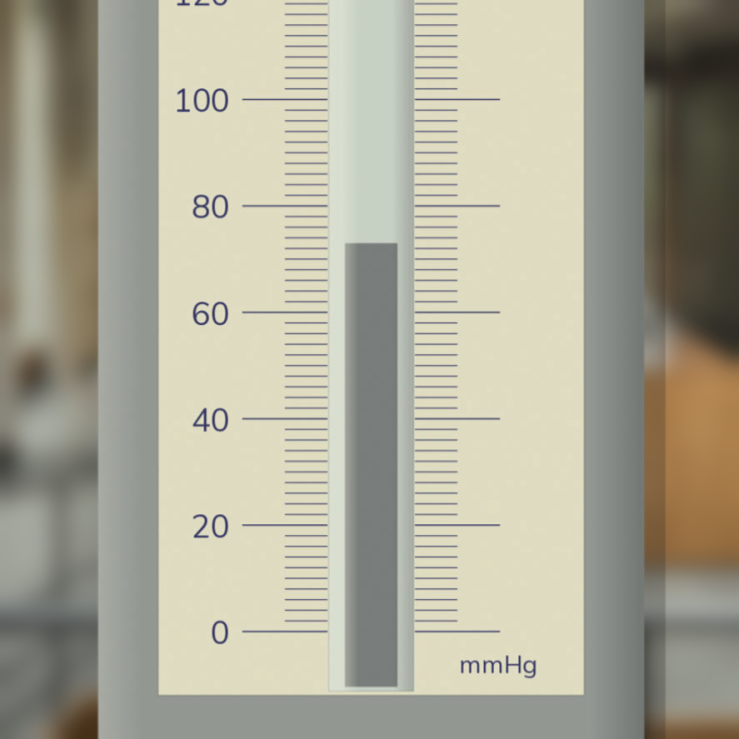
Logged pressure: 73 mmHg
